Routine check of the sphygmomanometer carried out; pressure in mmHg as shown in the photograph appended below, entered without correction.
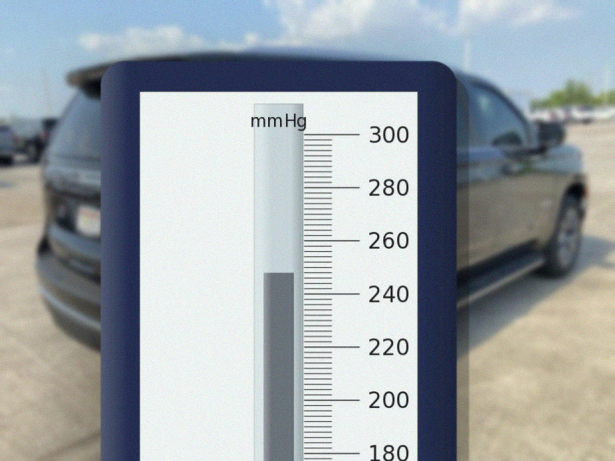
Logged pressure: 248 mmHg
